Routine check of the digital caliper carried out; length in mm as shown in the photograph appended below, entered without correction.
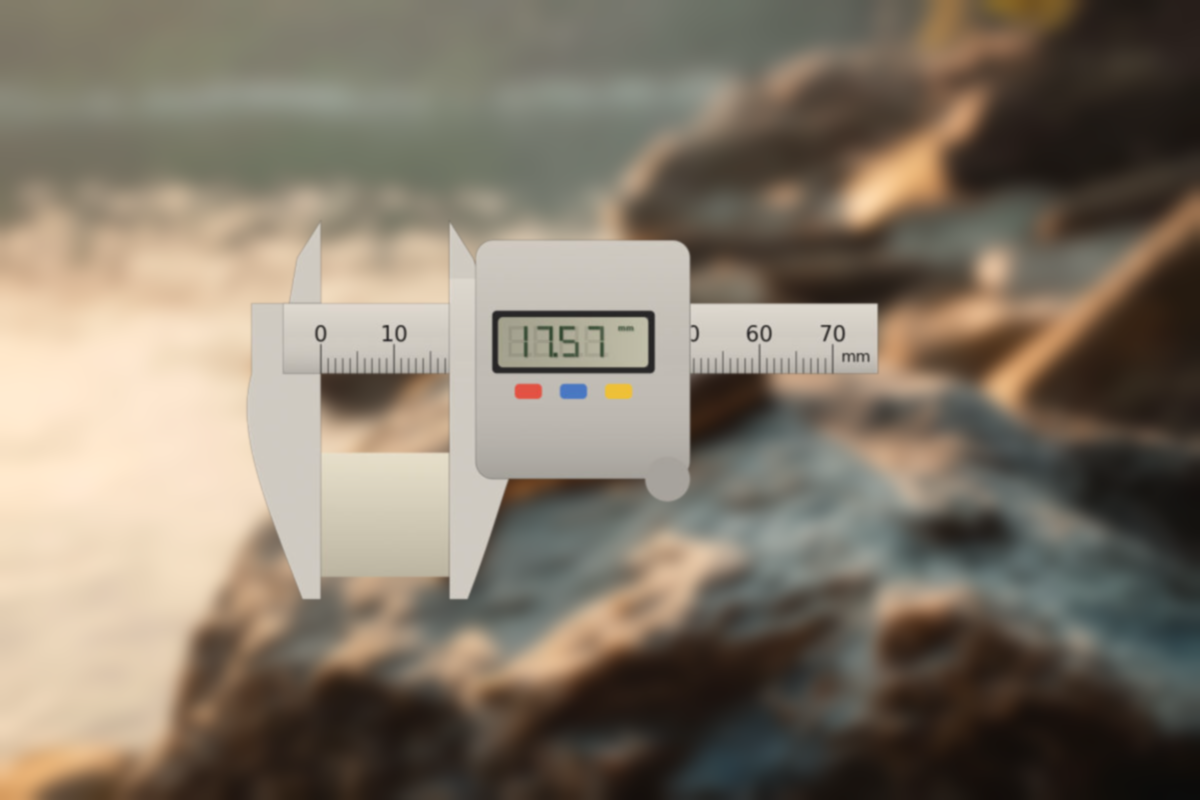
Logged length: 17.57 mm
